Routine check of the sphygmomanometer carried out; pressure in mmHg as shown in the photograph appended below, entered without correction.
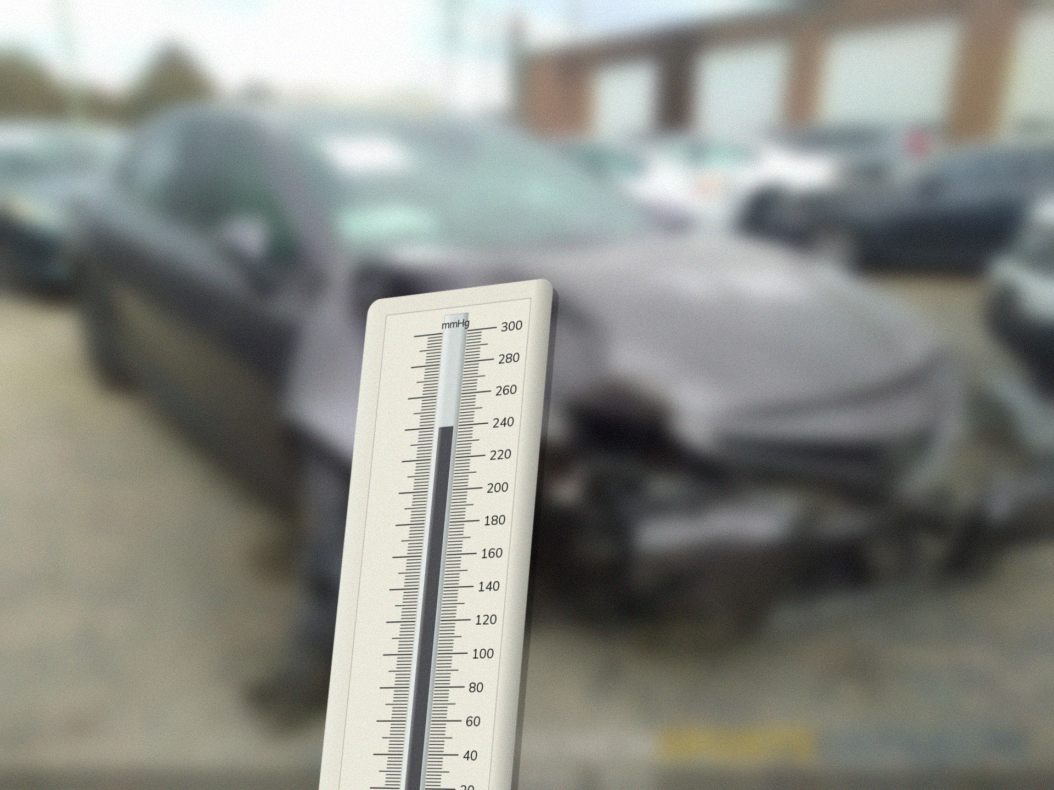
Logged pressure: 240 mmHg
